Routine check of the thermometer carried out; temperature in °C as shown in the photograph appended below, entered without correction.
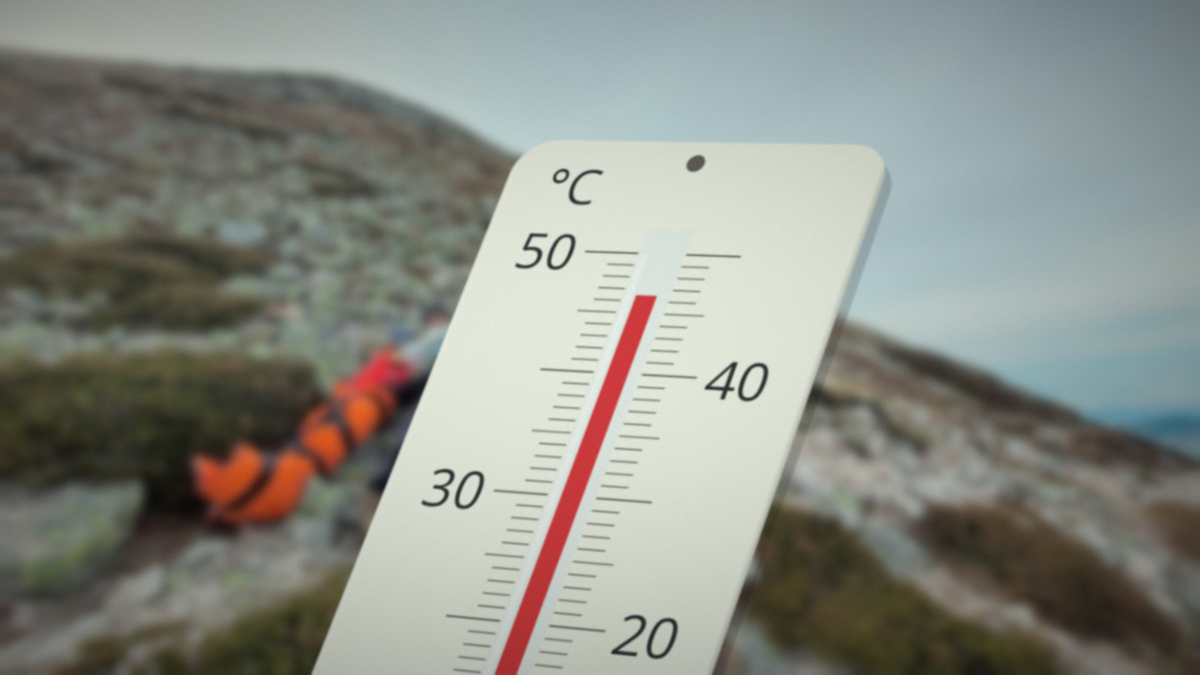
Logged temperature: 46.5 °C
